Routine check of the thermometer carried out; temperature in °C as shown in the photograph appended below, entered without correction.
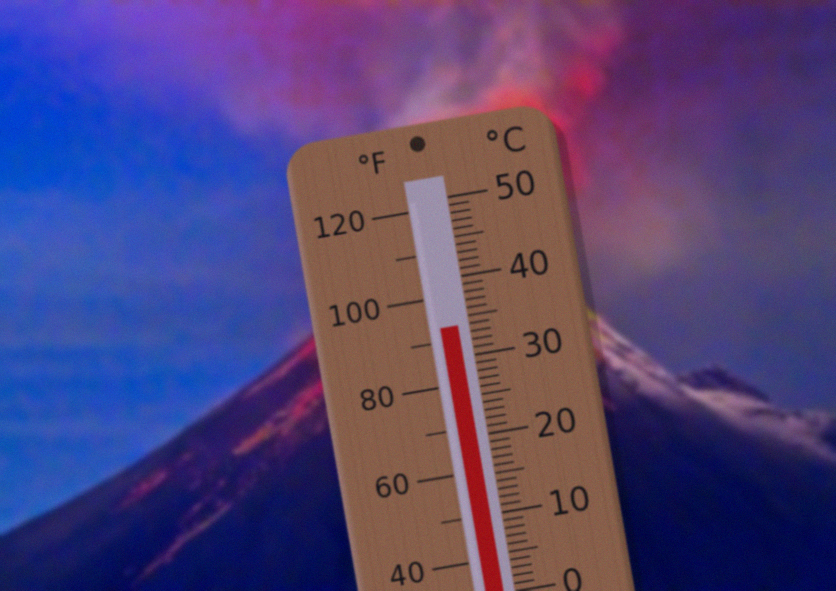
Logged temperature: 34 °C
